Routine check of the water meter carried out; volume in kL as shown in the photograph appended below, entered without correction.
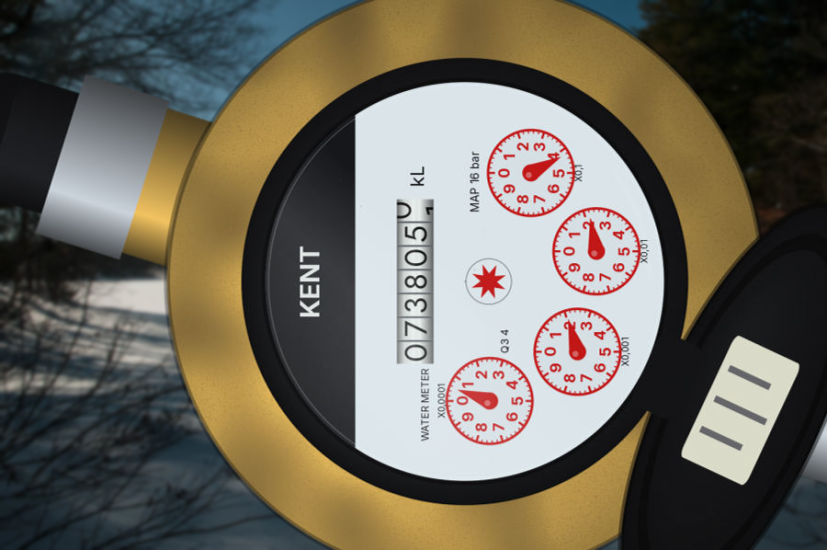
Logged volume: 738050.4220 kL
